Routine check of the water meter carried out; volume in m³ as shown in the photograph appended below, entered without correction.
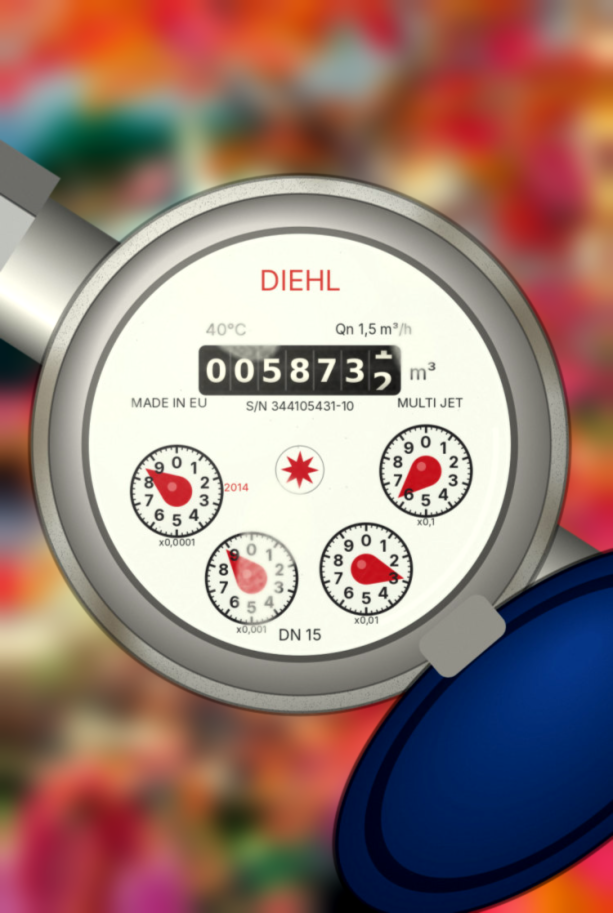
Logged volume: 58731.6288 m³
